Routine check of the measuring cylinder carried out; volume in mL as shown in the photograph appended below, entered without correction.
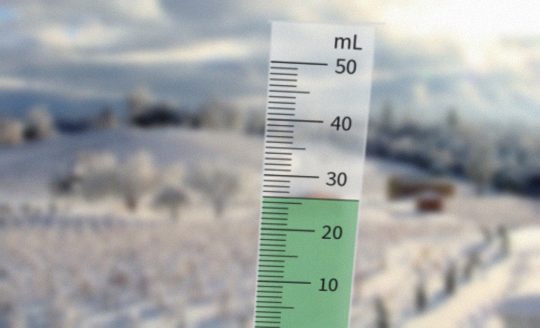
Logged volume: 26 mL
